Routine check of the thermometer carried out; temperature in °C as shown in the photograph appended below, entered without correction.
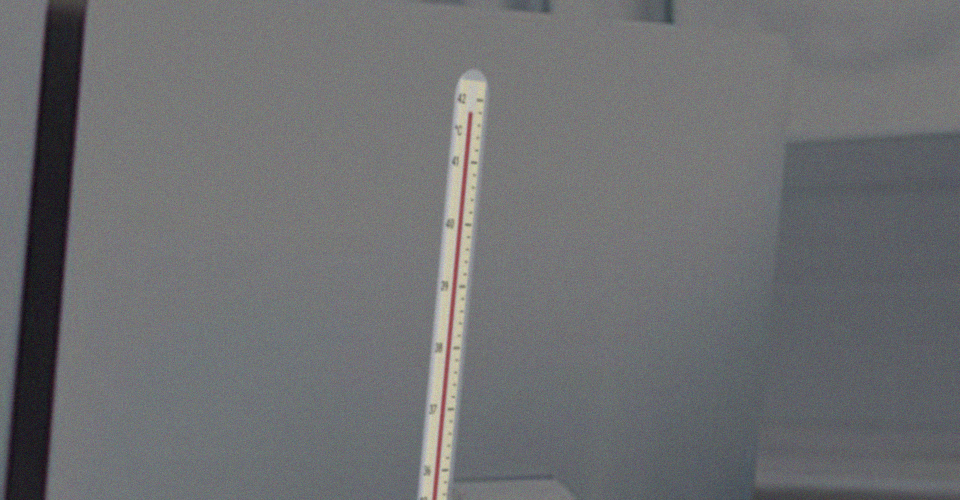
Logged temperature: 41.8 °C
